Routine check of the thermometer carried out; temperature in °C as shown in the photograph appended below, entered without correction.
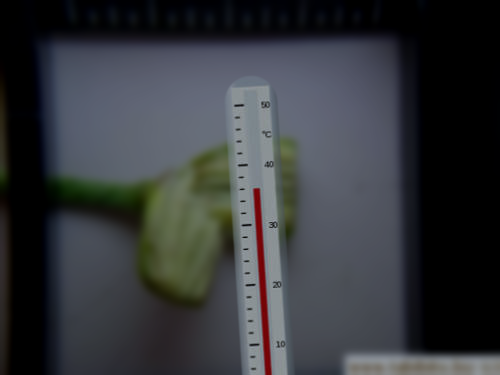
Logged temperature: 36 °C
